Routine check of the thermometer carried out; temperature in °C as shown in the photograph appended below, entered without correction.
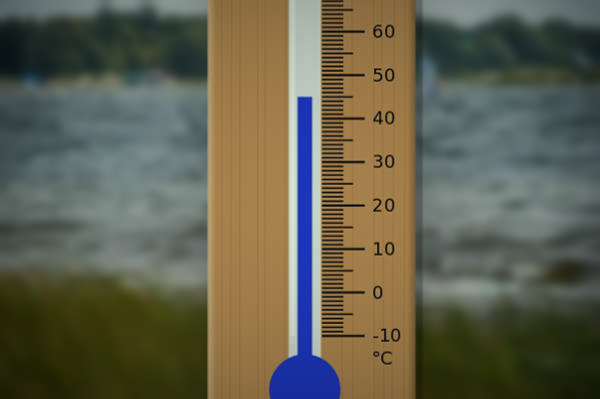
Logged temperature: 45 °C
